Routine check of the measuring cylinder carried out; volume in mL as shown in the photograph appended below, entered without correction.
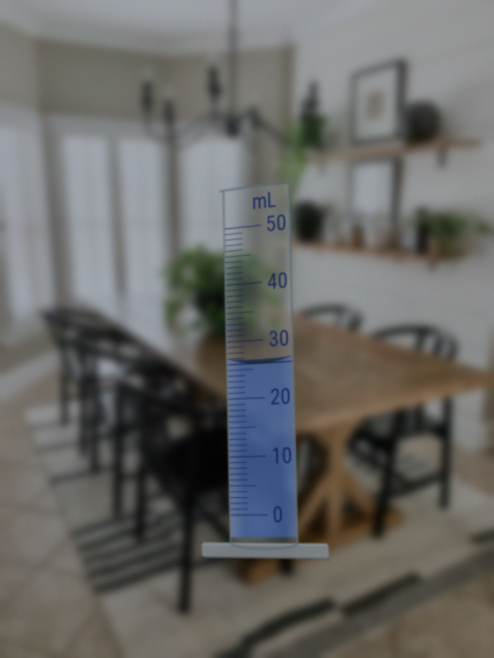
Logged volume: 26 mL
